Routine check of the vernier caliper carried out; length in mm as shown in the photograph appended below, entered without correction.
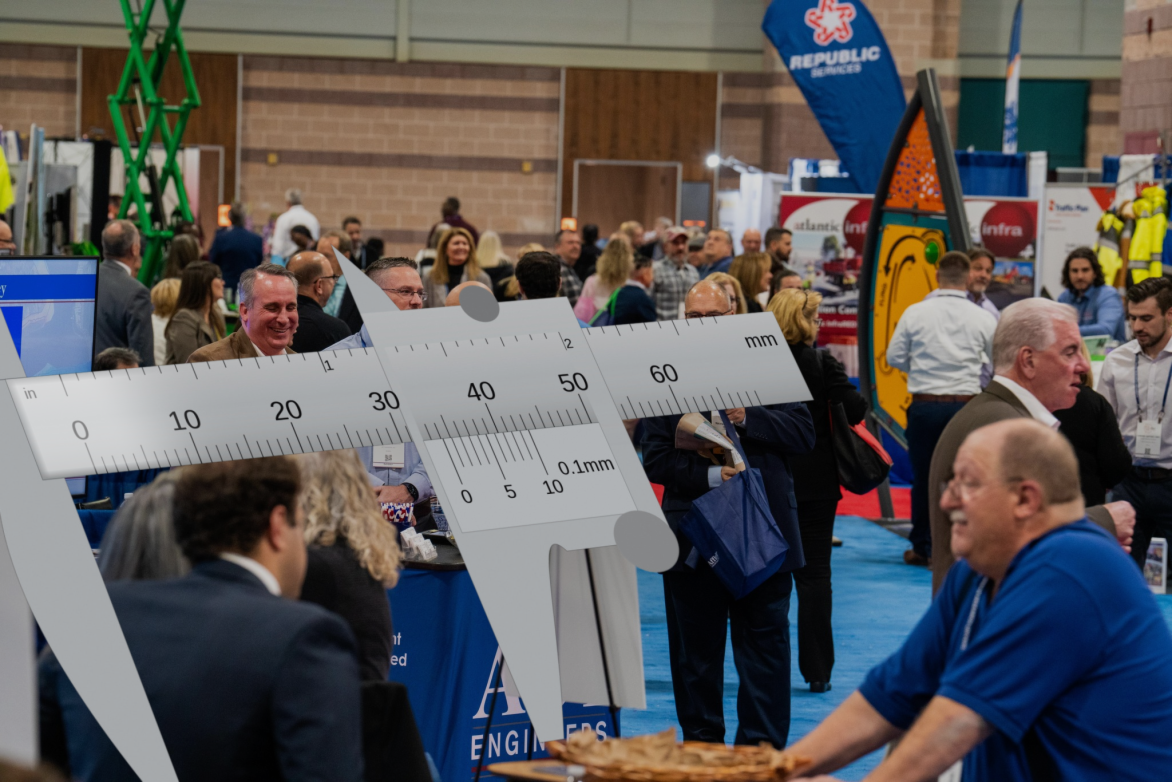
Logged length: 34.2 mm
